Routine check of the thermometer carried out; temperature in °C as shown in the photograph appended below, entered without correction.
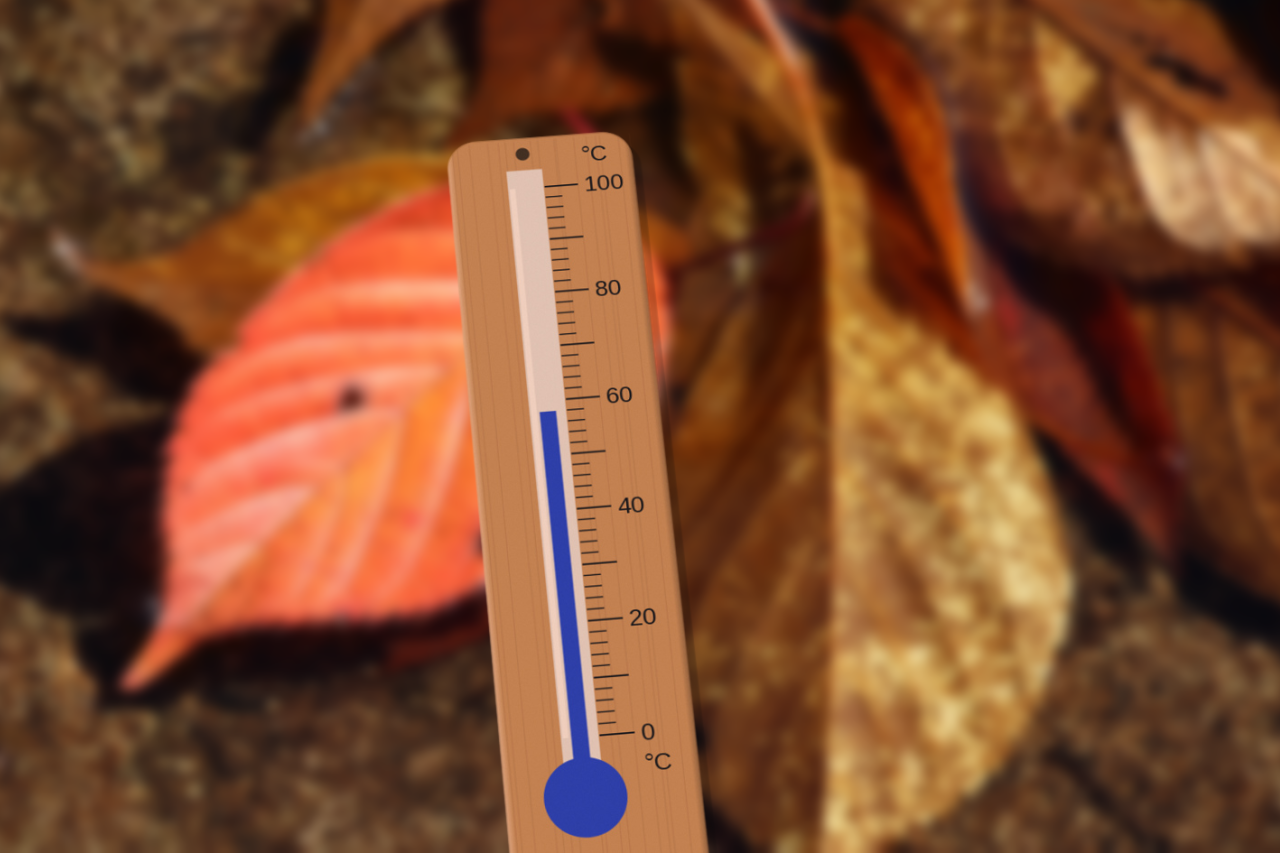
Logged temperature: 58 °C
